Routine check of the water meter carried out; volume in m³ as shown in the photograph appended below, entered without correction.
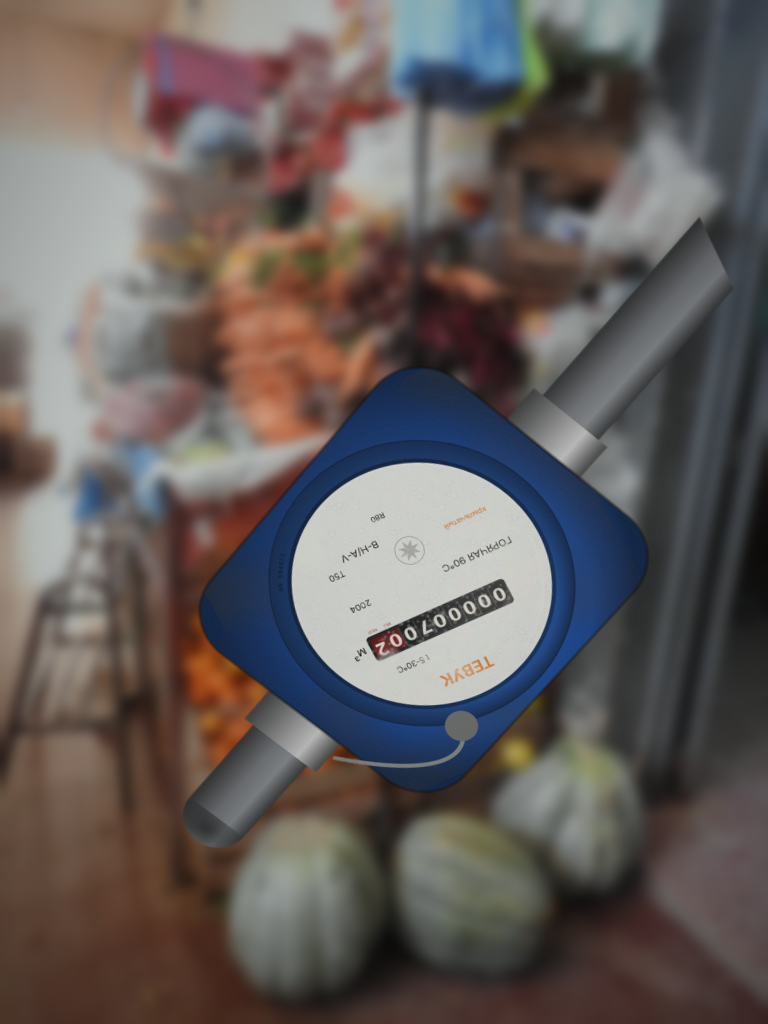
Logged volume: 70.02 m³
